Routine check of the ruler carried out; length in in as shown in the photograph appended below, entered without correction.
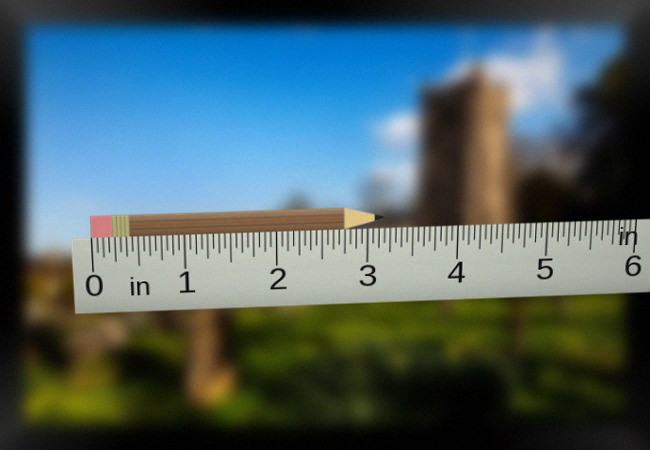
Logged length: 3.1875 in
